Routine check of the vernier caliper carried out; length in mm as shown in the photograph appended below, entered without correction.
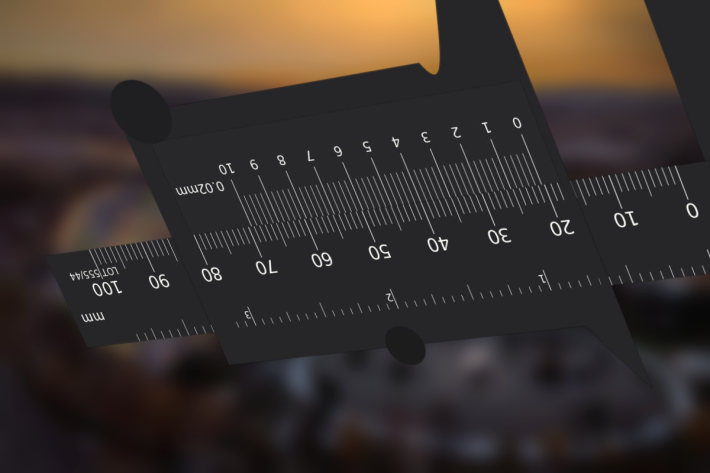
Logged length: 20.4 mm
